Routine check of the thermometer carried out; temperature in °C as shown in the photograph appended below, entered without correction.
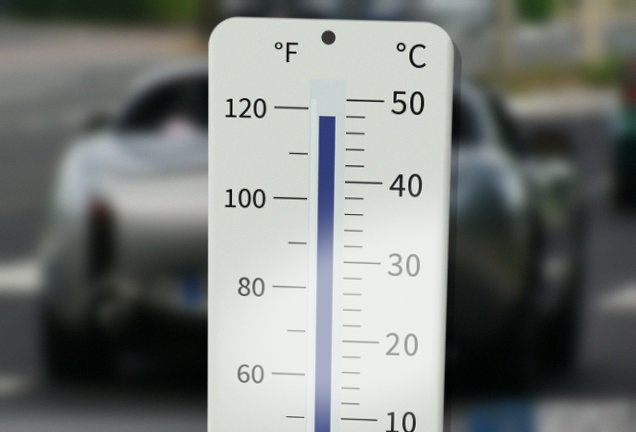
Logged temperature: 48 °C
